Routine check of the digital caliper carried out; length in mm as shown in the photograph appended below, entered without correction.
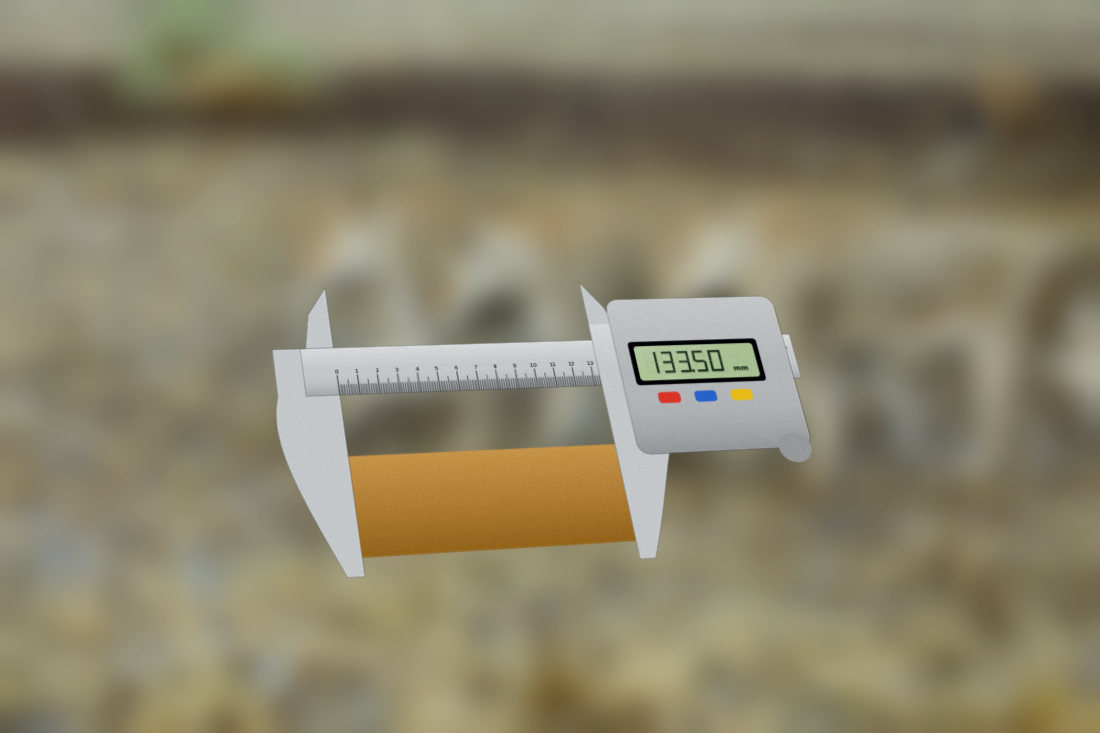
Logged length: 133.50 mm
